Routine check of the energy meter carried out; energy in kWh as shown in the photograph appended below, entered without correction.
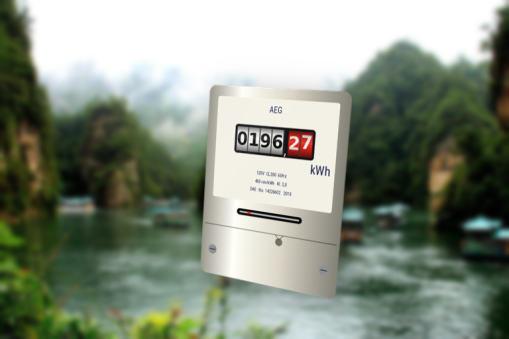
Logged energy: 196.27 kWh
